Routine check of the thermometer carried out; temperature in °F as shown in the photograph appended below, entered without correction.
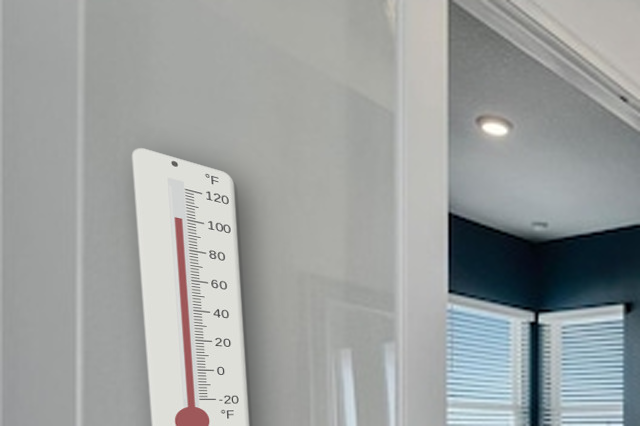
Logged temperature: 100 °F
